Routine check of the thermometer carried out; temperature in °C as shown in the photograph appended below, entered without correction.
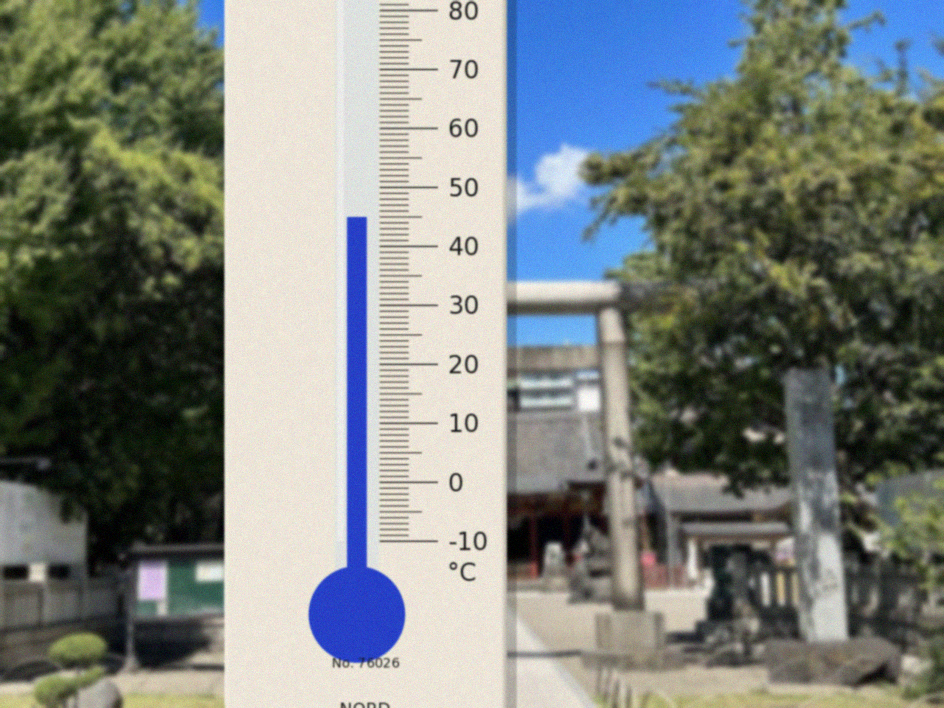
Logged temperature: 45 °C
